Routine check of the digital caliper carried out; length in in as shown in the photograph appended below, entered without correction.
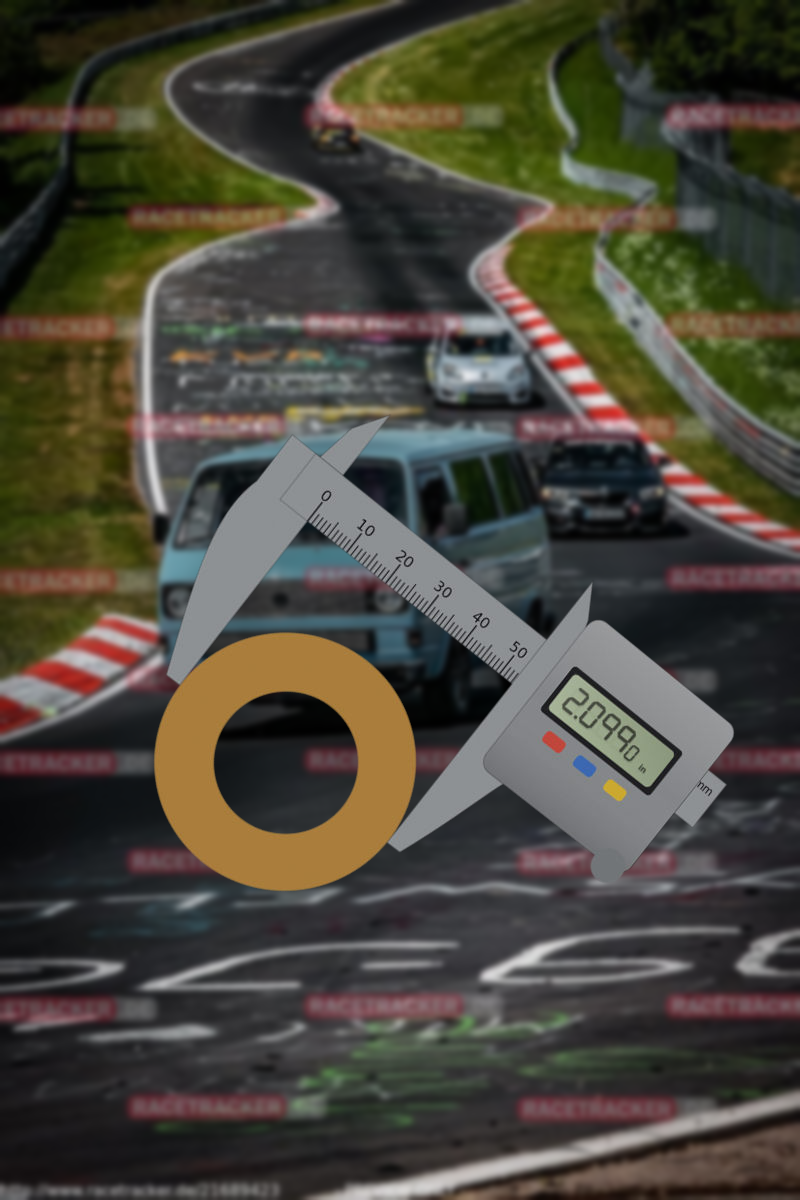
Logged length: 2.0990 in
